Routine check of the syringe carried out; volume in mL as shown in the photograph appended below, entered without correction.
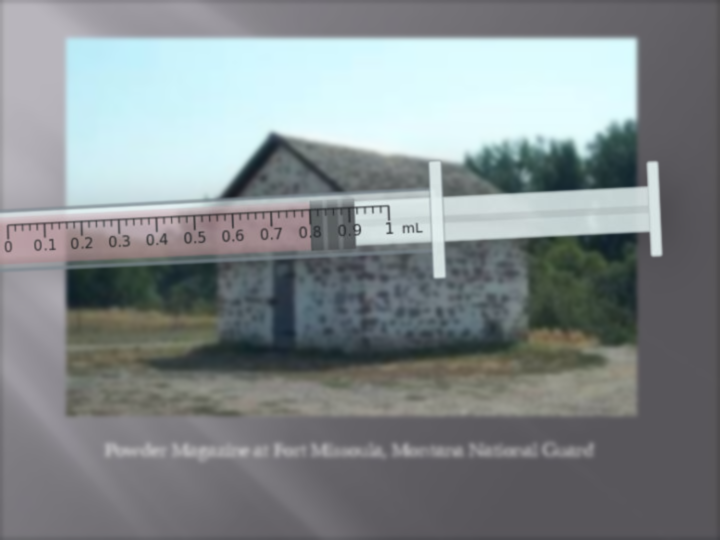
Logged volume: 0.8 mL
